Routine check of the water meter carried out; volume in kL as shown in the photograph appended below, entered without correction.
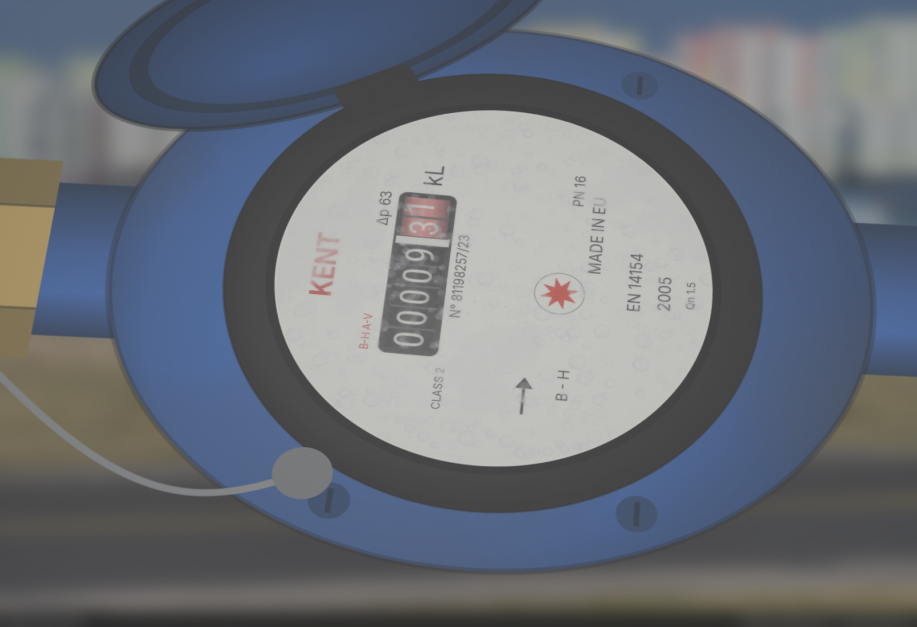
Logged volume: 9.31 kL
